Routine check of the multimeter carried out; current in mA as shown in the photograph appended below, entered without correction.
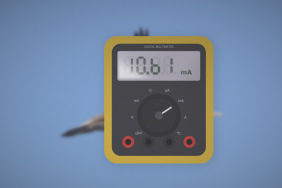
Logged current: 10.61 mA
